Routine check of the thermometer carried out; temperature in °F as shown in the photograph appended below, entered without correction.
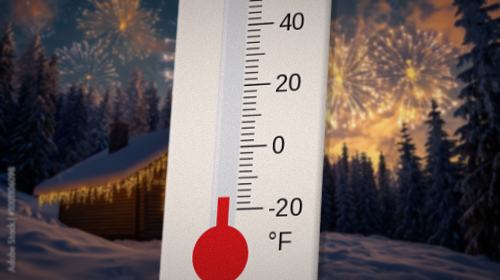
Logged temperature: -16 °F
